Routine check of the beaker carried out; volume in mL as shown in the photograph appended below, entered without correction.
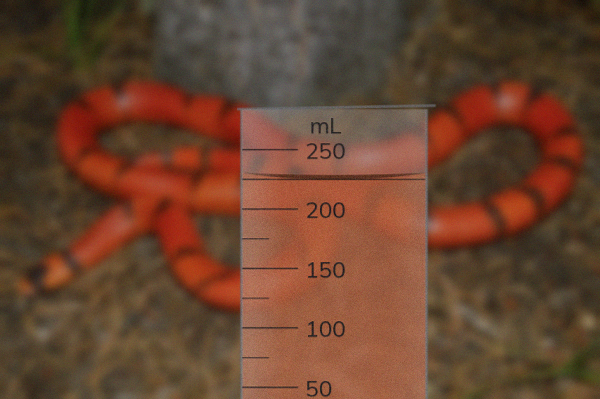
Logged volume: 225 mL
